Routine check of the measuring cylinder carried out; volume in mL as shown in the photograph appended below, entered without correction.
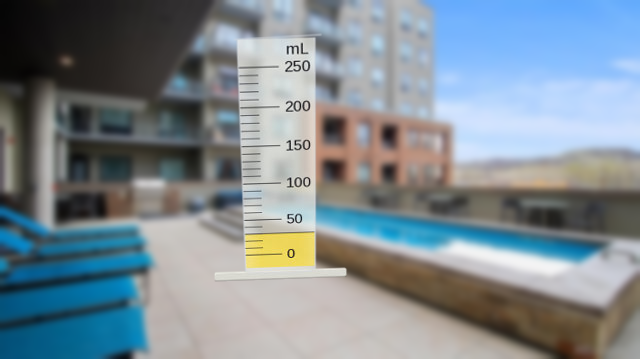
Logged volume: 30 mL
